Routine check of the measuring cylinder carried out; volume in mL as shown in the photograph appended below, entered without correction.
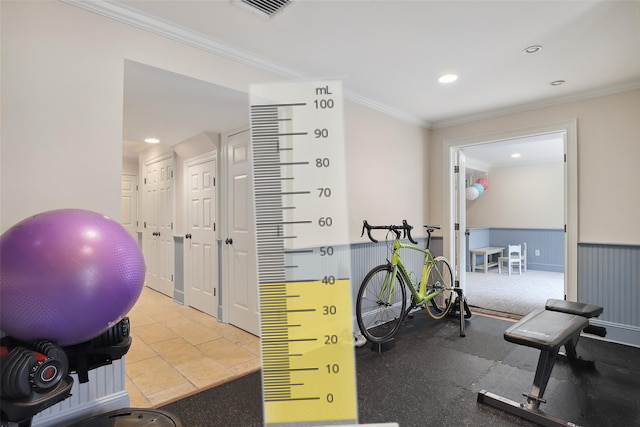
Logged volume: 40 mL
